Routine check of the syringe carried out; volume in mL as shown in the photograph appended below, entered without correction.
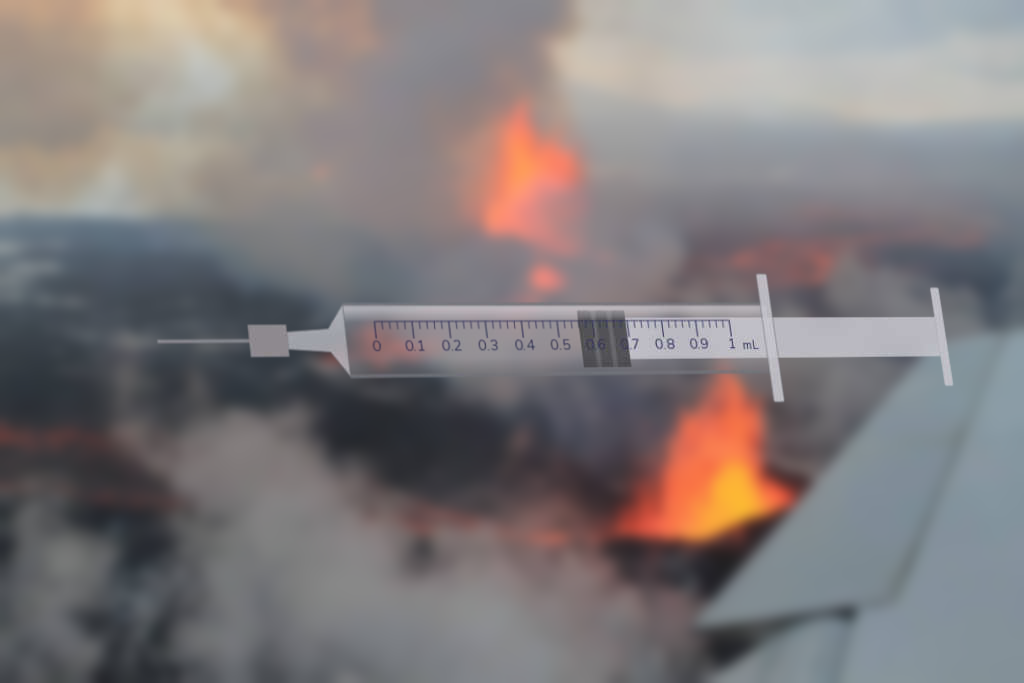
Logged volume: 0.56 mL
